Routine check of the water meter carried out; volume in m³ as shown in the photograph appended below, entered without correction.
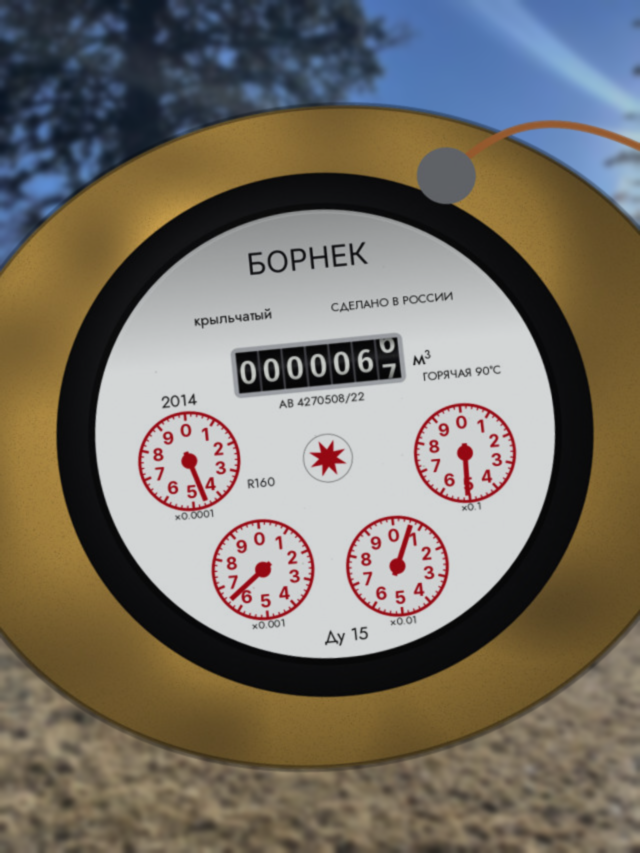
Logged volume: 66.5064 m³
